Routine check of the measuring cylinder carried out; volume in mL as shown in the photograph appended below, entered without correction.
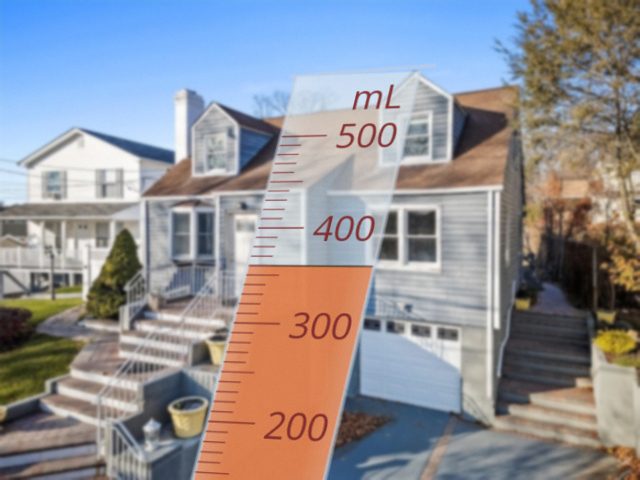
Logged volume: 360 mL
